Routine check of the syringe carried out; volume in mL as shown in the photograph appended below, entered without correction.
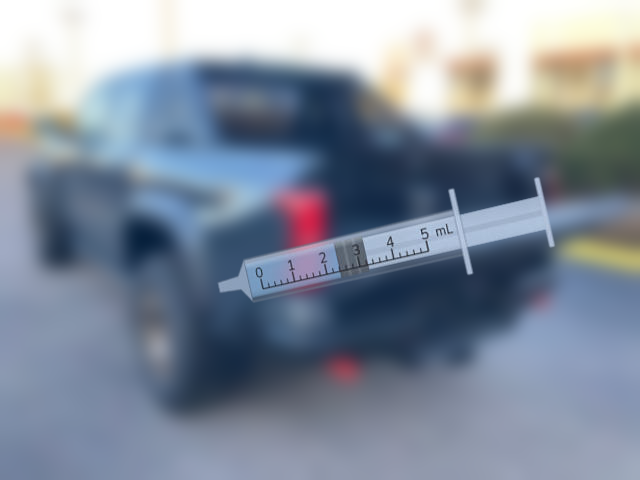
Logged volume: 2.4 mL
